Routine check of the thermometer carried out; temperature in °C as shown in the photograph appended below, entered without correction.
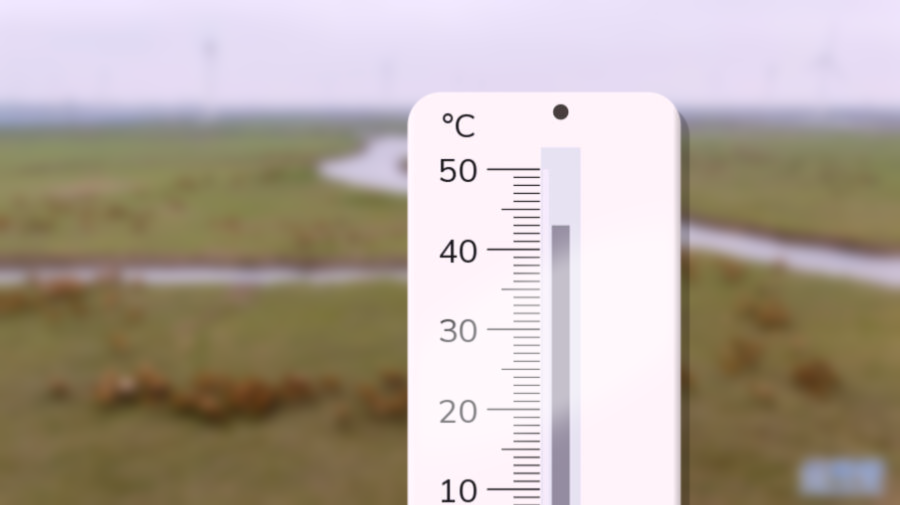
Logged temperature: 43 °C
